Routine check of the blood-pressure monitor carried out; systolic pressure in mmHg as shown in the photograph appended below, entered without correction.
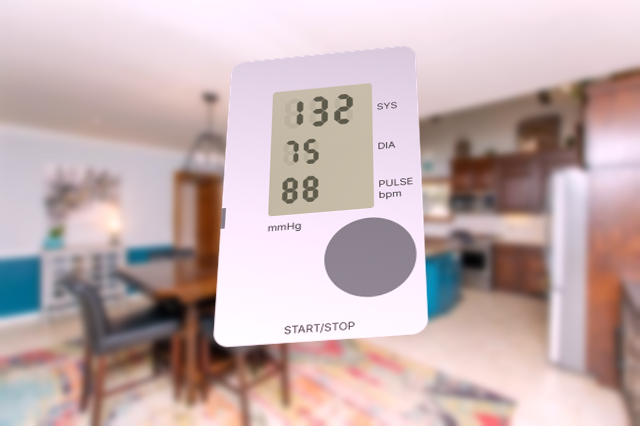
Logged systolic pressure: 132 mmHg
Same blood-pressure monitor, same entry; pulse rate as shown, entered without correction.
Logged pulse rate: 88 bpm
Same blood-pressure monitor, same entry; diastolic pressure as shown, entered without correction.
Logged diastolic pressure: 75 mmHg
